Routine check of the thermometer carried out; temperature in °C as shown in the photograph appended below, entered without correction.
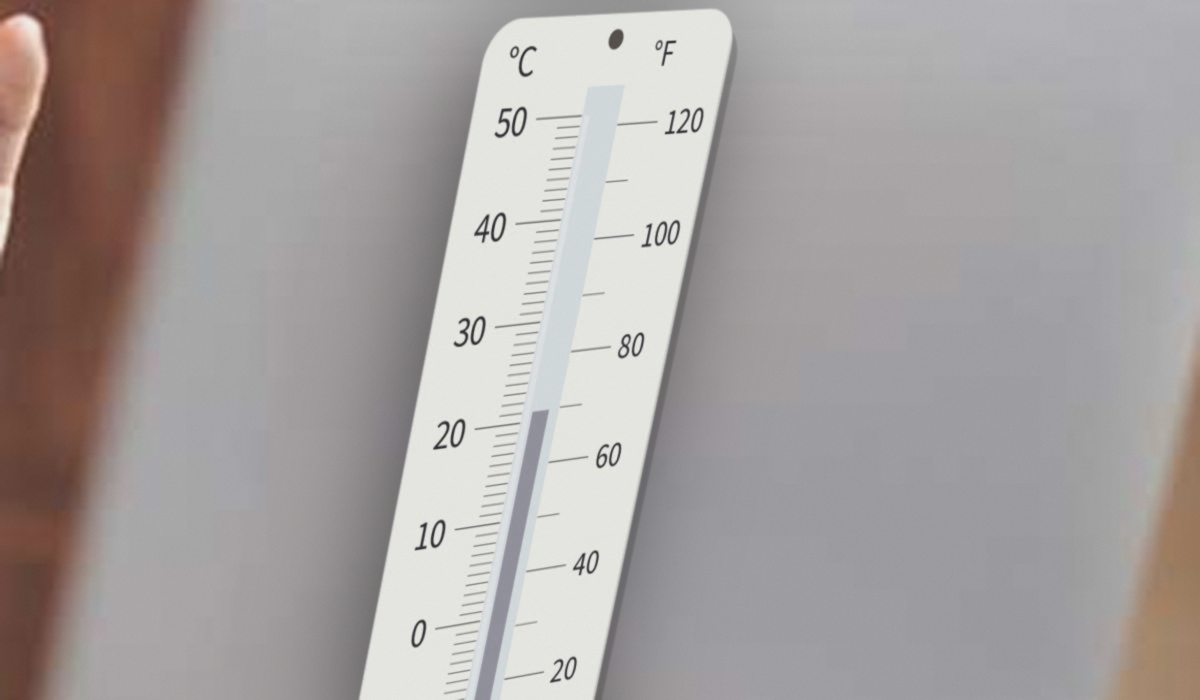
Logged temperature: 21 °C
